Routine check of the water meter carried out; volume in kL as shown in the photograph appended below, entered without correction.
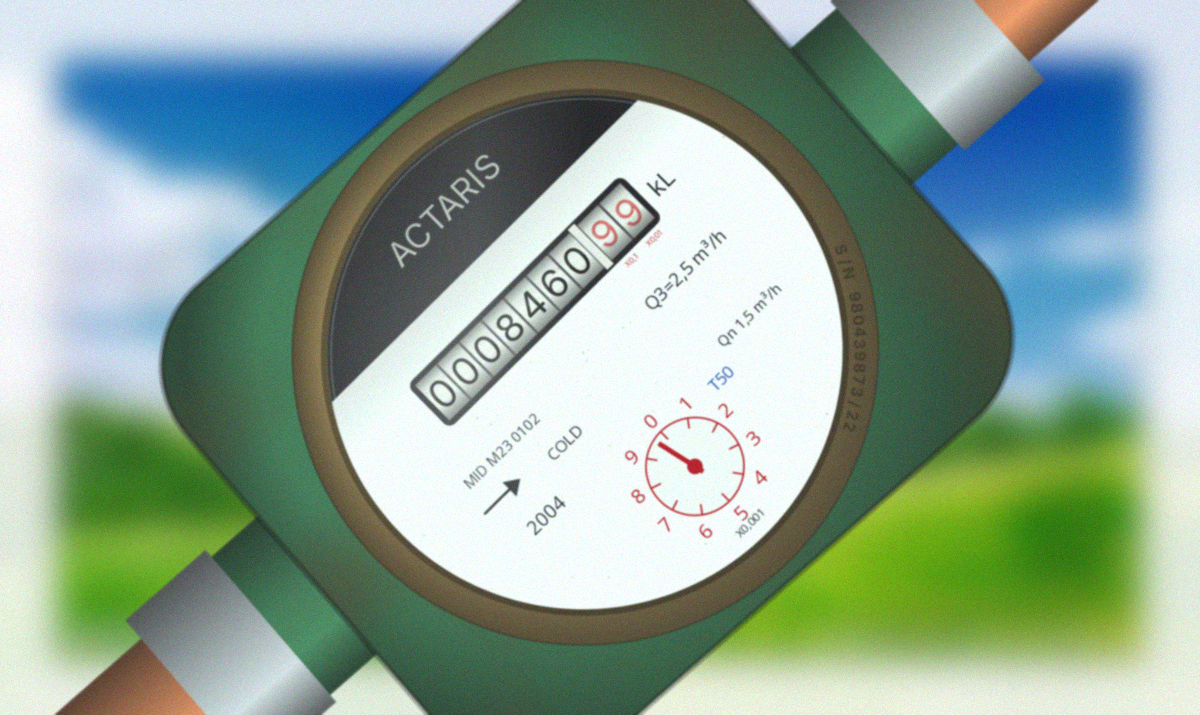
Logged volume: 8460.989 kL
